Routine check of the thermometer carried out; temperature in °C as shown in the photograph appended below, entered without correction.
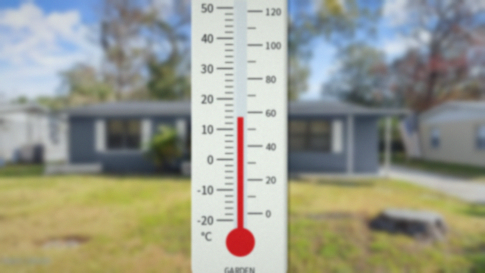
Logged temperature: 14 °C
